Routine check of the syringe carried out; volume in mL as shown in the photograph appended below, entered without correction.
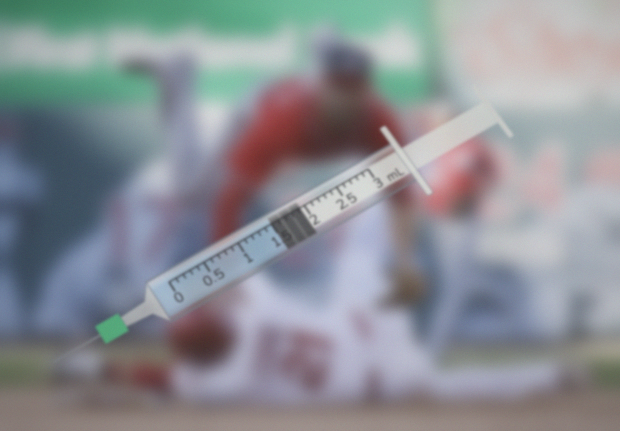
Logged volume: 1.5 mL
